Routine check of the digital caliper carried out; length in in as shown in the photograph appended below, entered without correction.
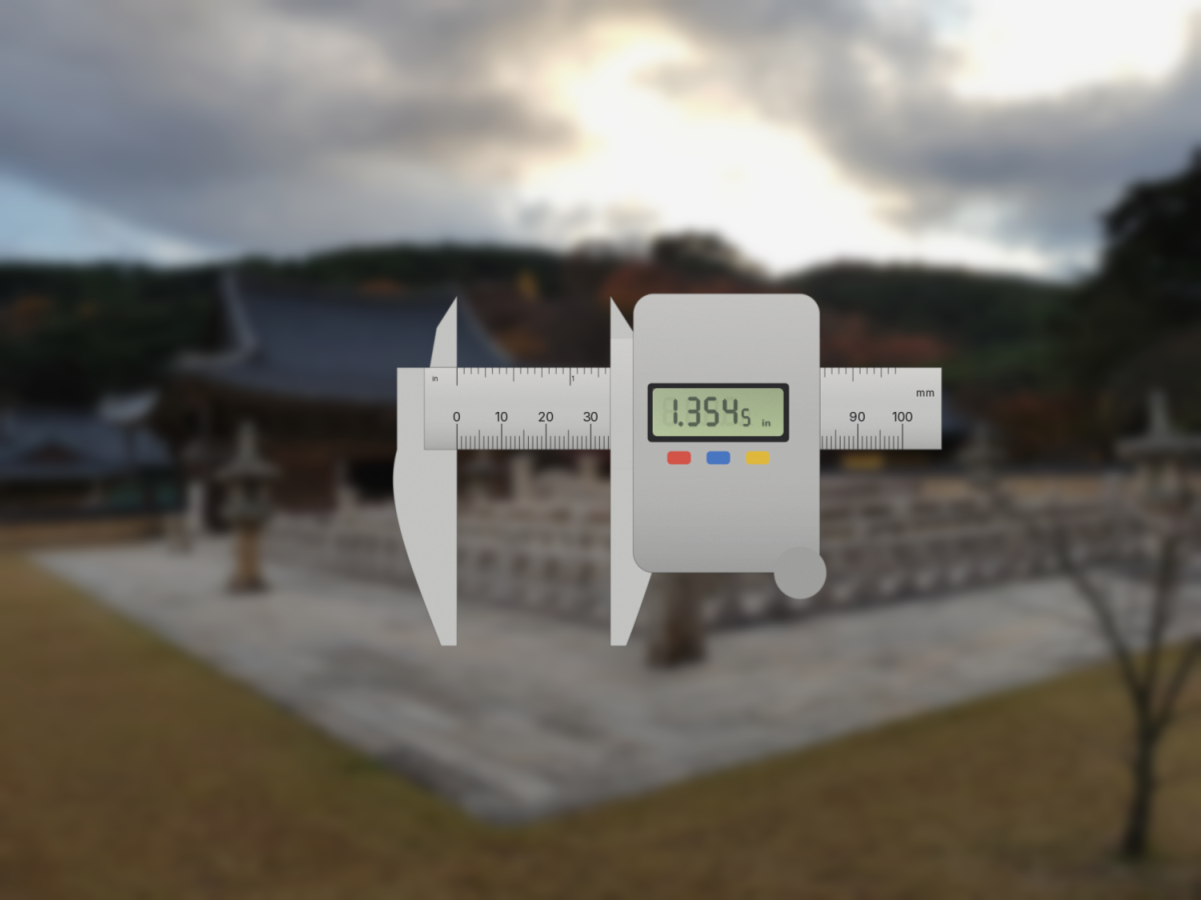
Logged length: 1.3545 in
